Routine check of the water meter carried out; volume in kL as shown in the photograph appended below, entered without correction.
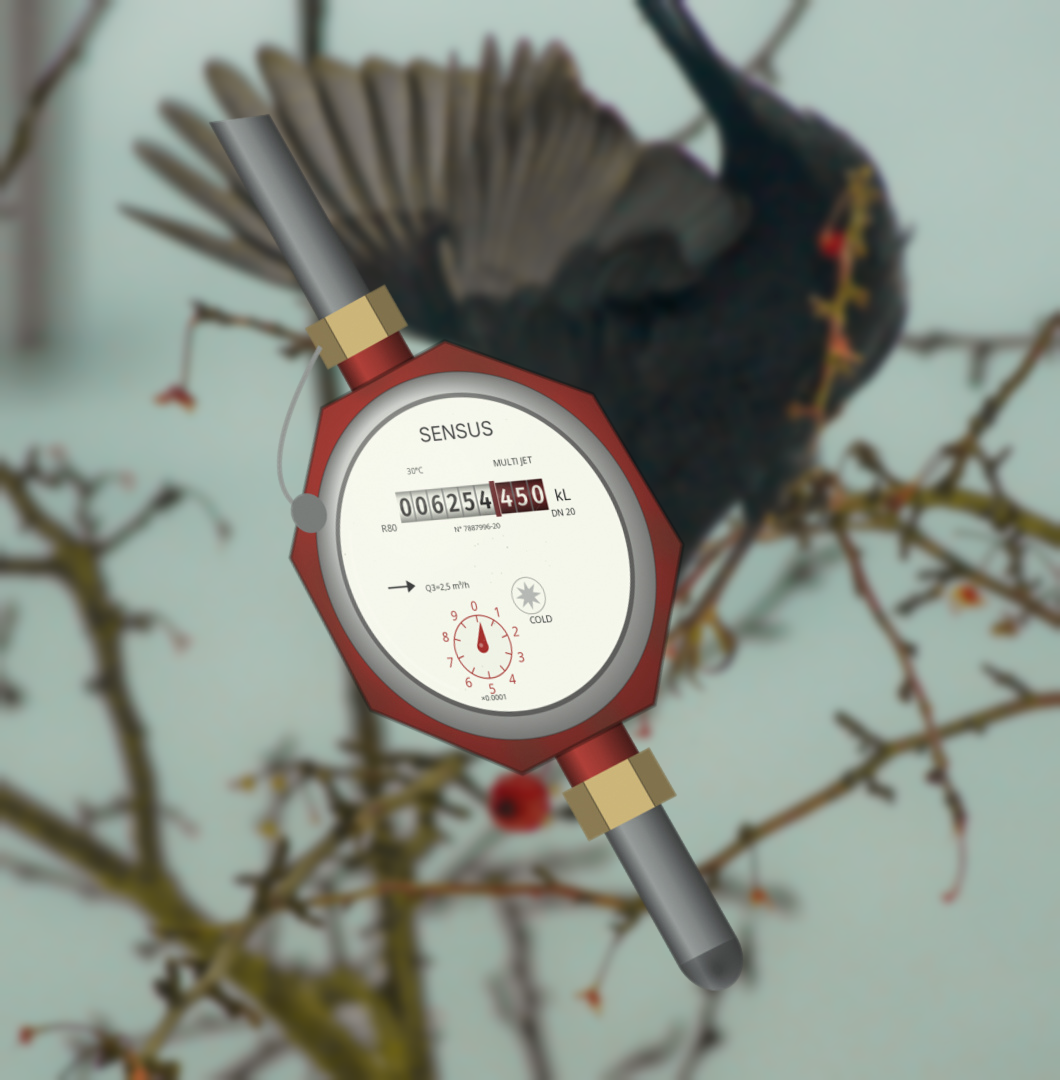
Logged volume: 6254.4500 kL
